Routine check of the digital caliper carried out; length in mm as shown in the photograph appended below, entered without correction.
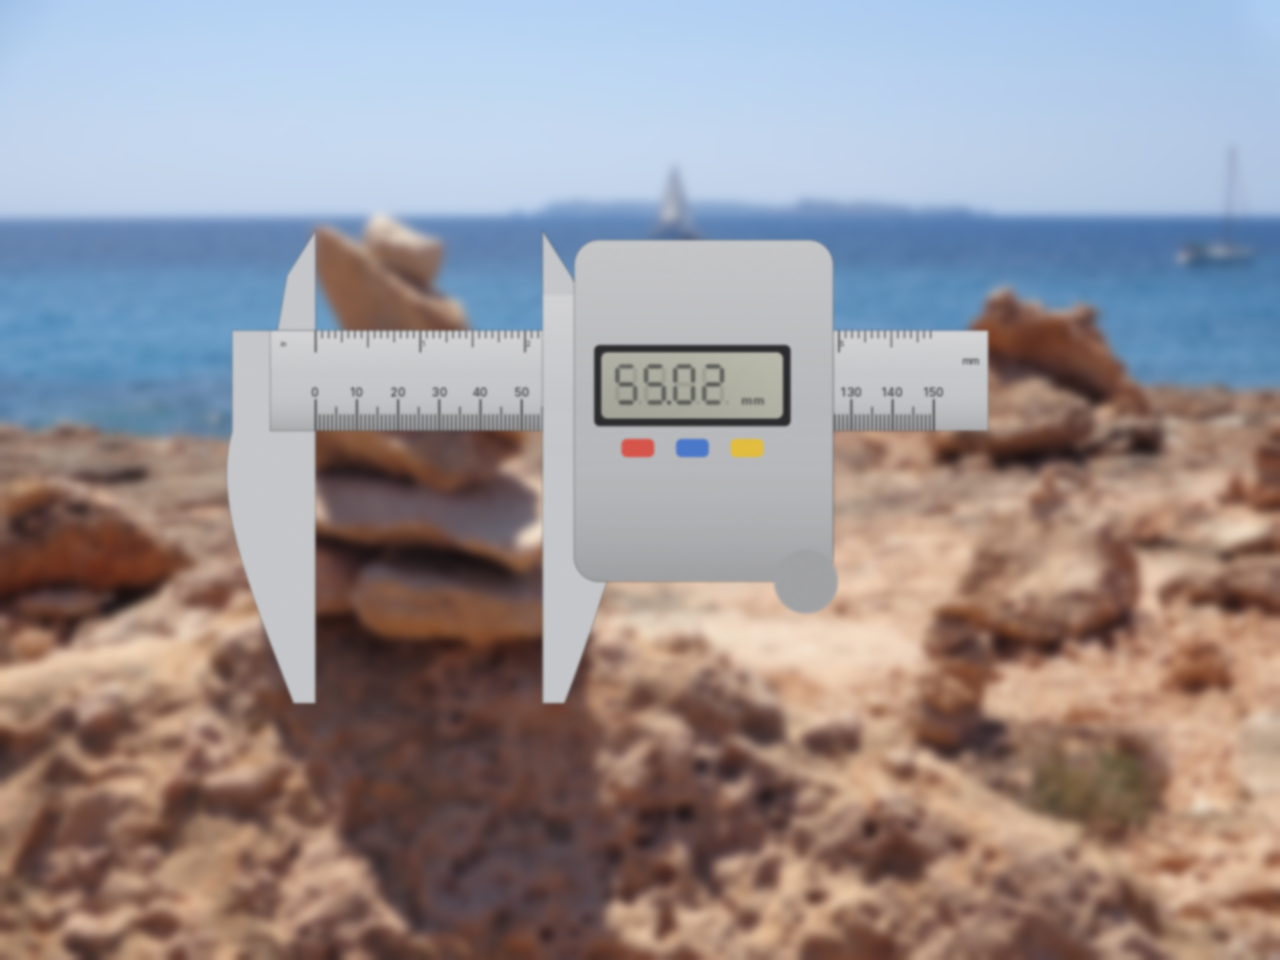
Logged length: 55.02 mm
